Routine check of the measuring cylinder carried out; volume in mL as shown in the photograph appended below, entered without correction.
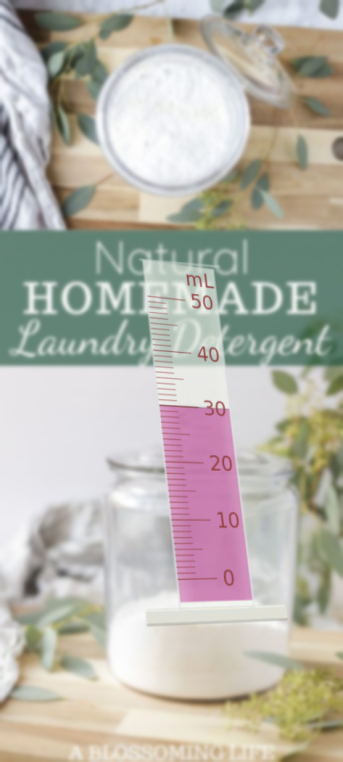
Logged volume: 30 mL
